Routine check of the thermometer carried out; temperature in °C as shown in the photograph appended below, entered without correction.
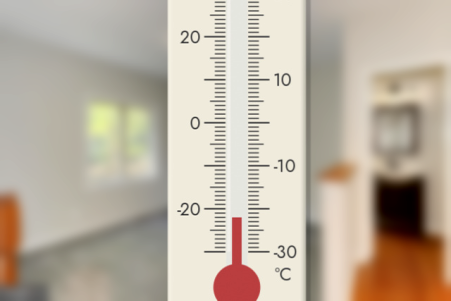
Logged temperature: -22 °C
